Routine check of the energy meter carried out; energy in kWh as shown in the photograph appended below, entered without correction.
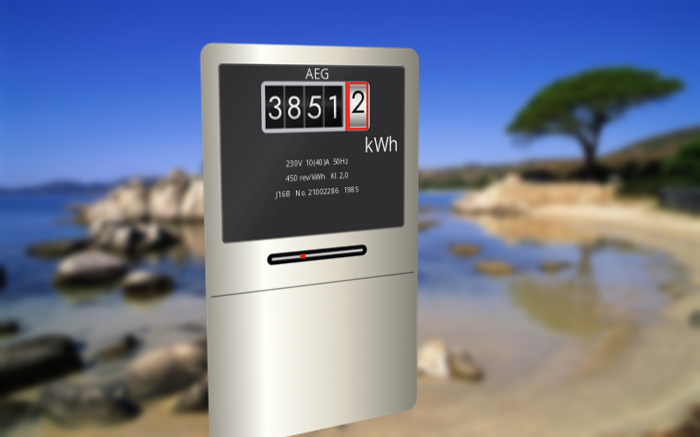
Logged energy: 3851.2 kWh
